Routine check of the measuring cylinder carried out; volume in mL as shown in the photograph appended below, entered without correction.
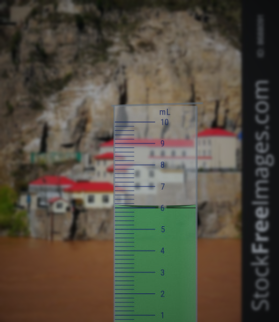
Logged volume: 6 mL
